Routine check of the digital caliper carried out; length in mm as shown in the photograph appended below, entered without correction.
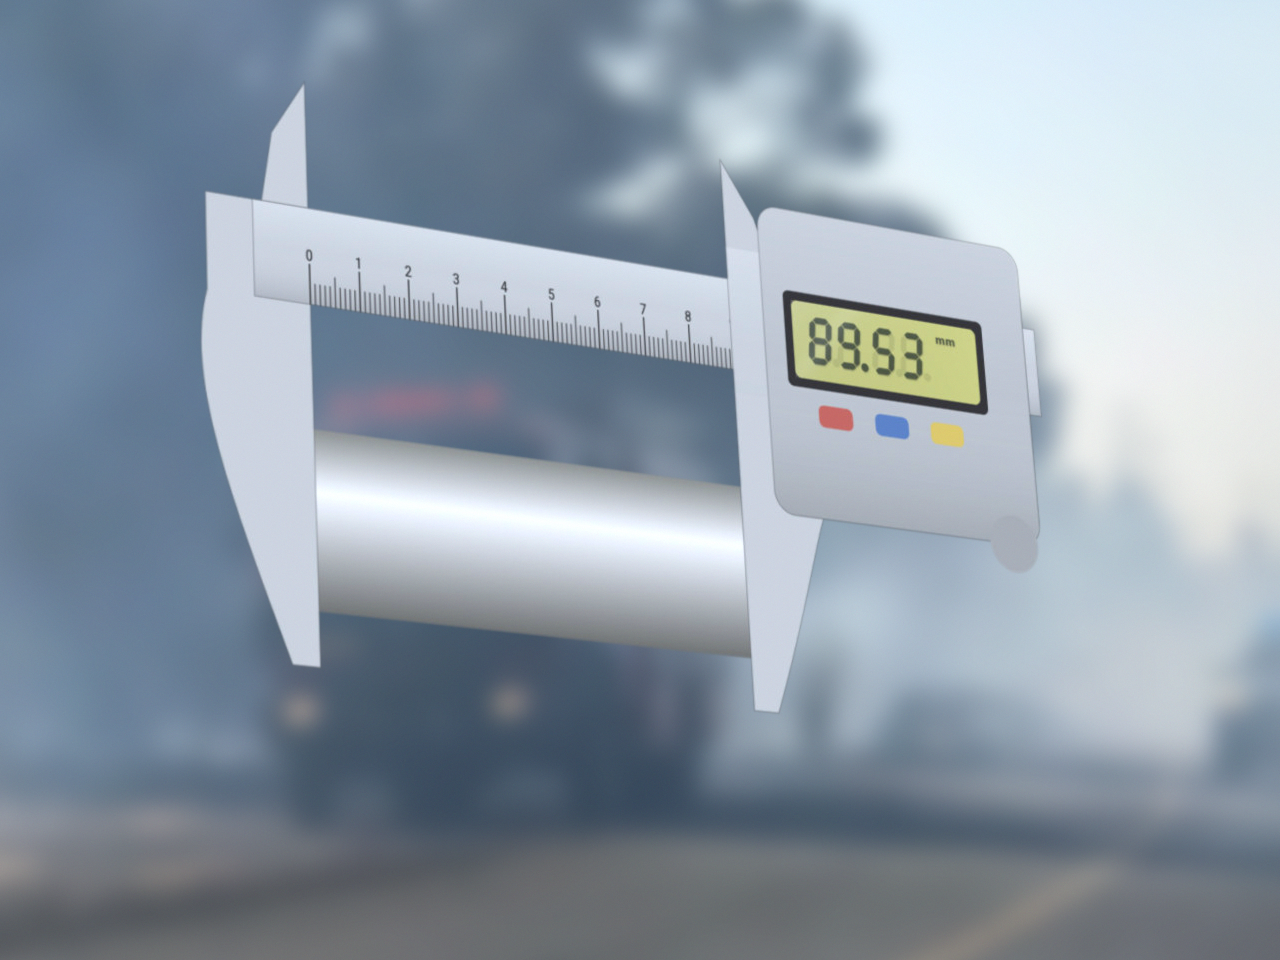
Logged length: 89.53 mm
